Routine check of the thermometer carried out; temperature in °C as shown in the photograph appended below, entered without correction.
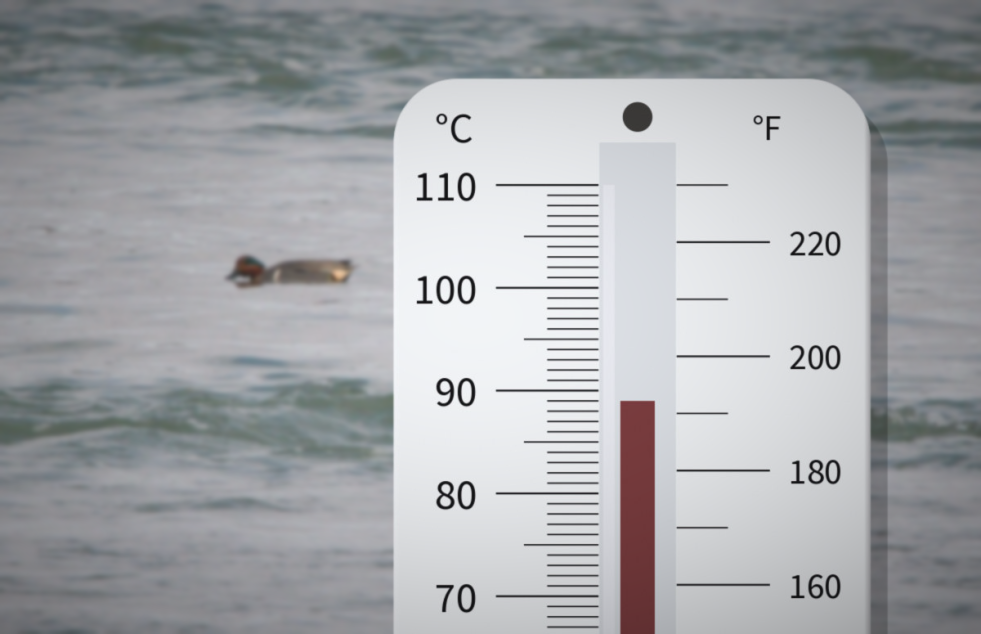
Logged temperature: 89 °C
